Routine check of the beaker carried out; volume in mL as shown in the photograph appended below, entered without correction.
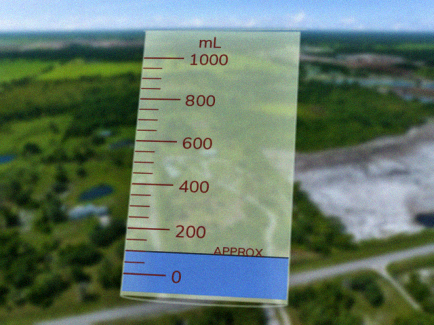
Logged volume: 100 mL
